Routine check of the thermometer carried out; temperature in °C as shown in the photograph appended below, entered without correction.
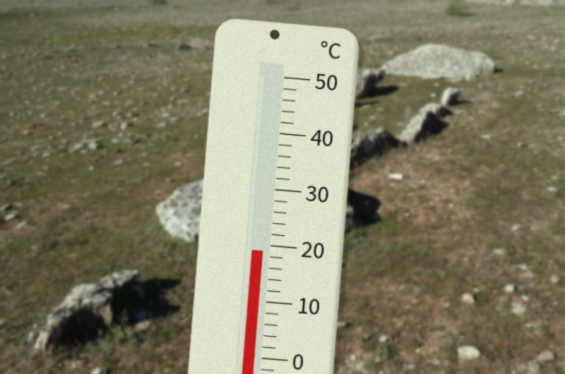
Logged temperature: 19 °C
